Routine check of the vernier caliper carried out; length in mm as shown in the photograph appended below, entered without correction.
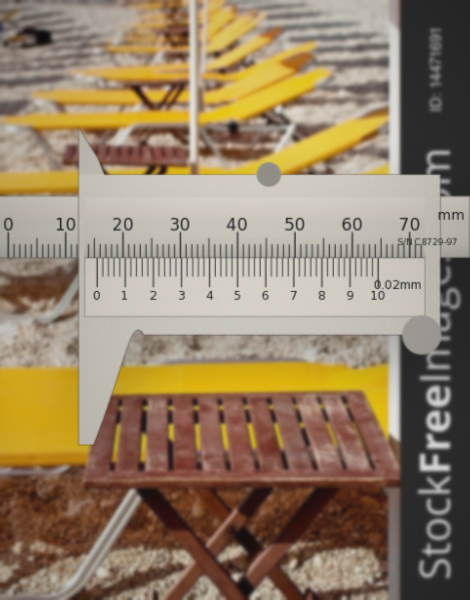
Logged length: 15.5 mm
